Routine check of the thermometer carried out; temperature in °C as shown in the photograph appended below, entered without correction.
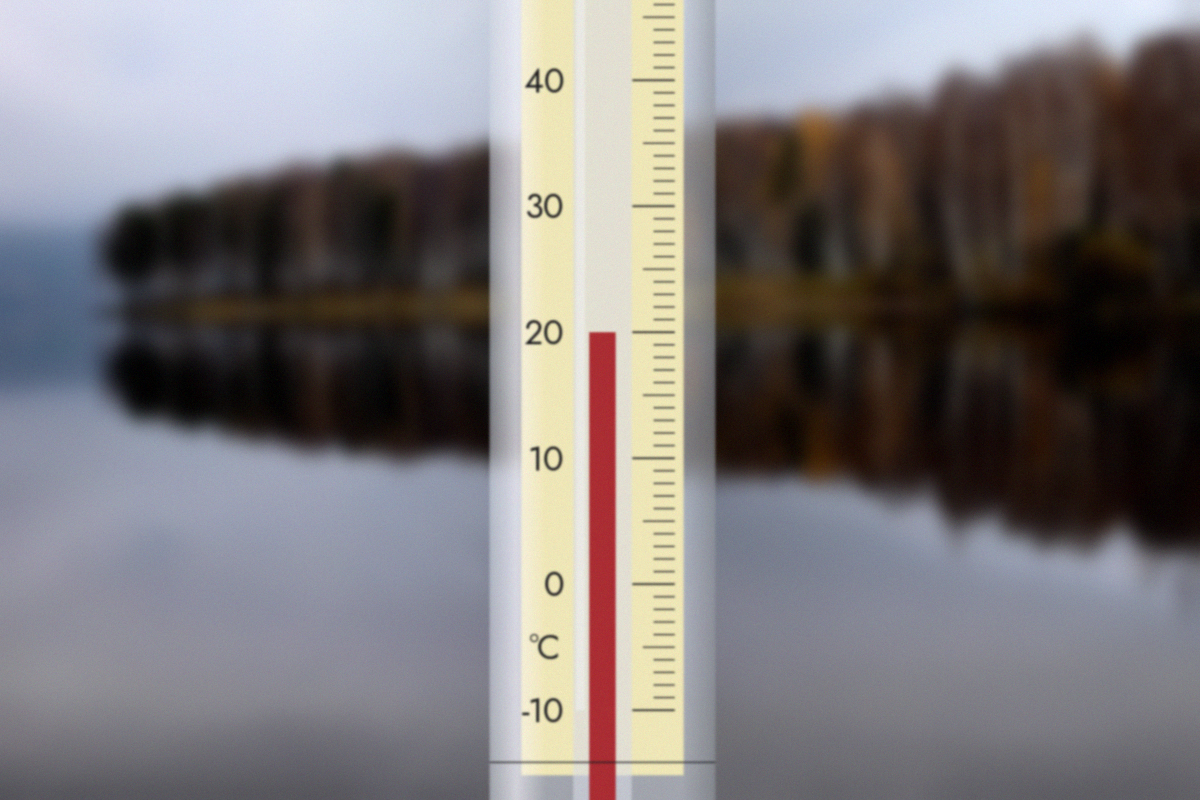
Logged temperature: 20 °C
